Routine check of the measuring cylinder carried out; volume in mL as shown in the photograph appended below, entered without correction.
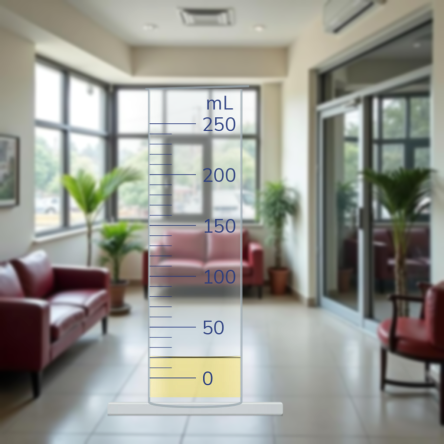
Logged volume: 20 mL
